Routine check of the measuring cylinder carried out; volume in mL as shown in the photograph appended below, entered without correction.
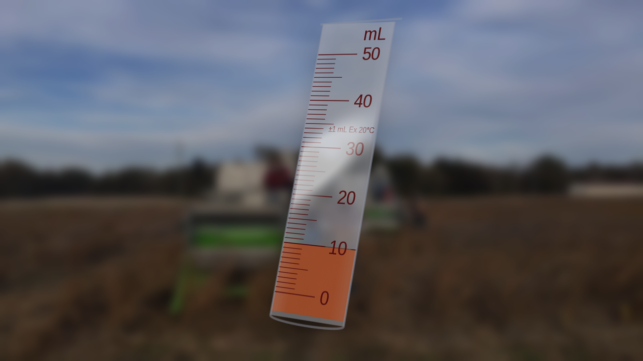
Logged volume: 10 mL
